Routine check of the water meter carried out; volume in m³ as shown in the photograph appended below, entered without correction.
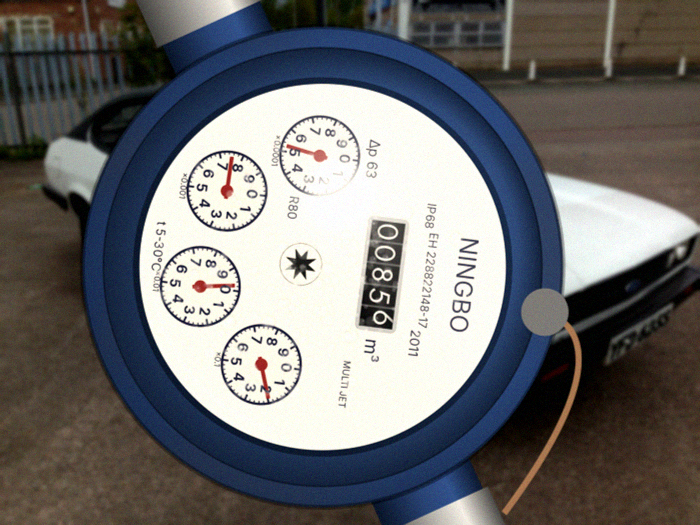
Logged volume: 856.1975 m³
